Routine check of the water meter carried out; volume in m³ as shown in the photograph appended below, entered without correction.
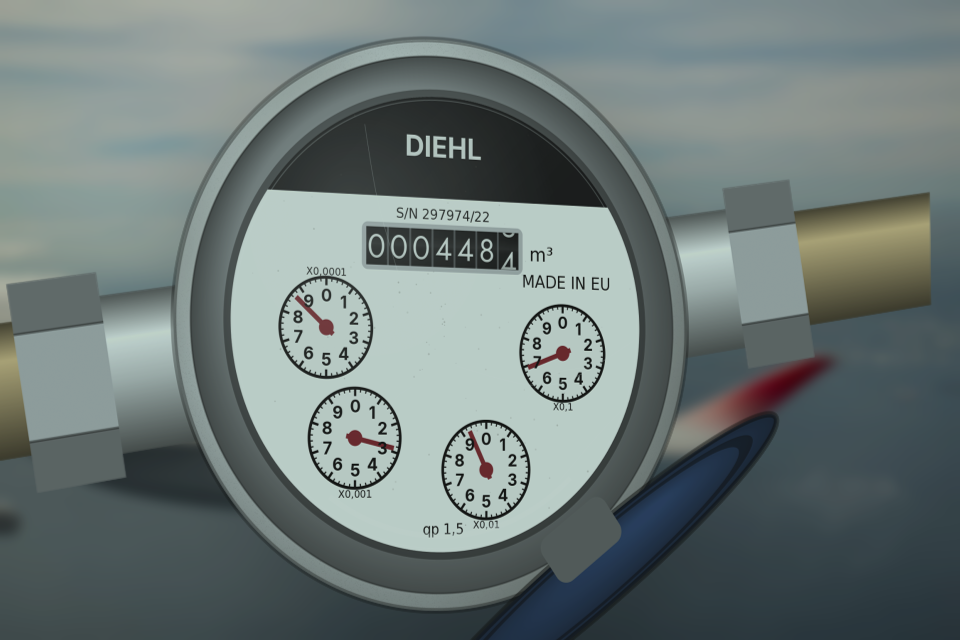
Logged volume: 4483.6928 m³
